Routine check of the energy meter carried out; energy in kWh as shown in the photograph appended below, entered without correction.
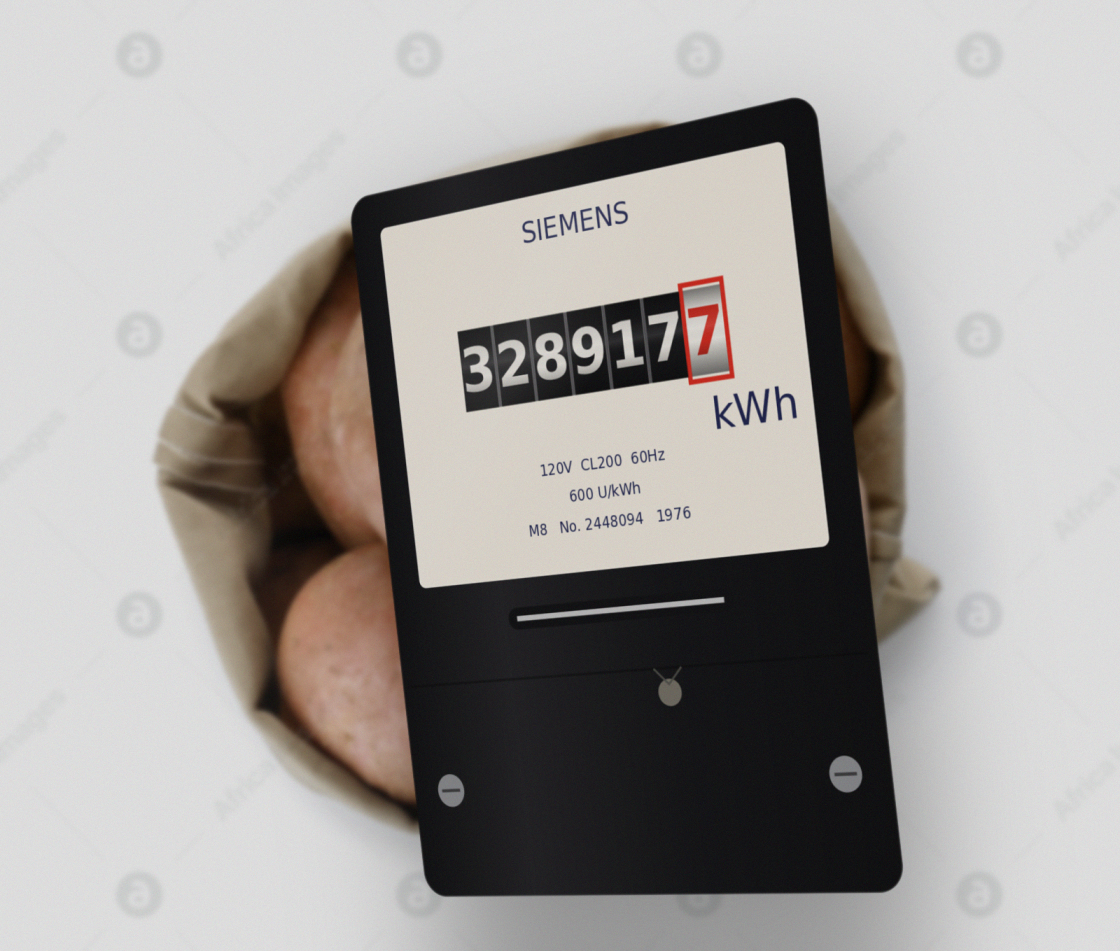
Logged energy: 328917.7 kWh
